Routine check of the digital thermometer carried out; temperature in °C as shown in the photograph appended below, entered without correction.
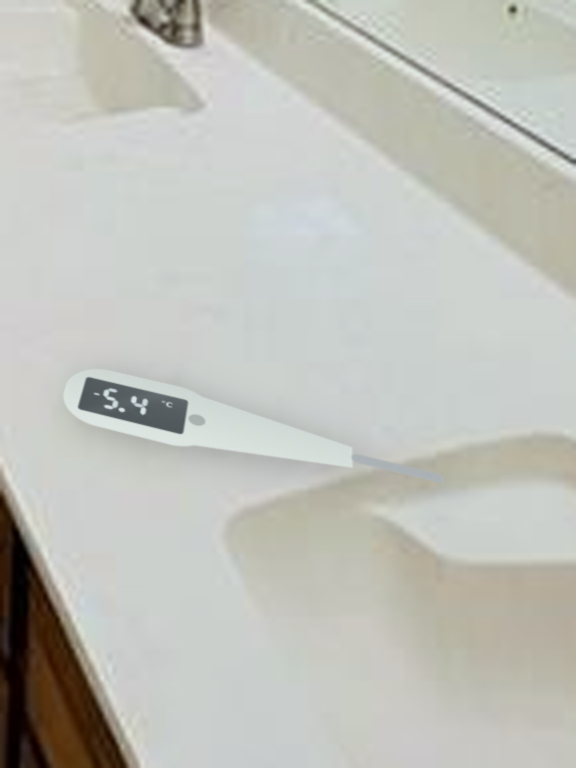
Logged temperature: -5.4 °C
